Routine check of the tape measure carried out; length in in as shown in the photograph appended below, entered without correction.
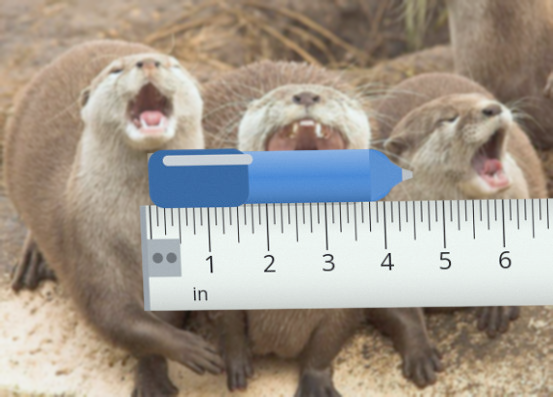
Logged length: 4.5 in
